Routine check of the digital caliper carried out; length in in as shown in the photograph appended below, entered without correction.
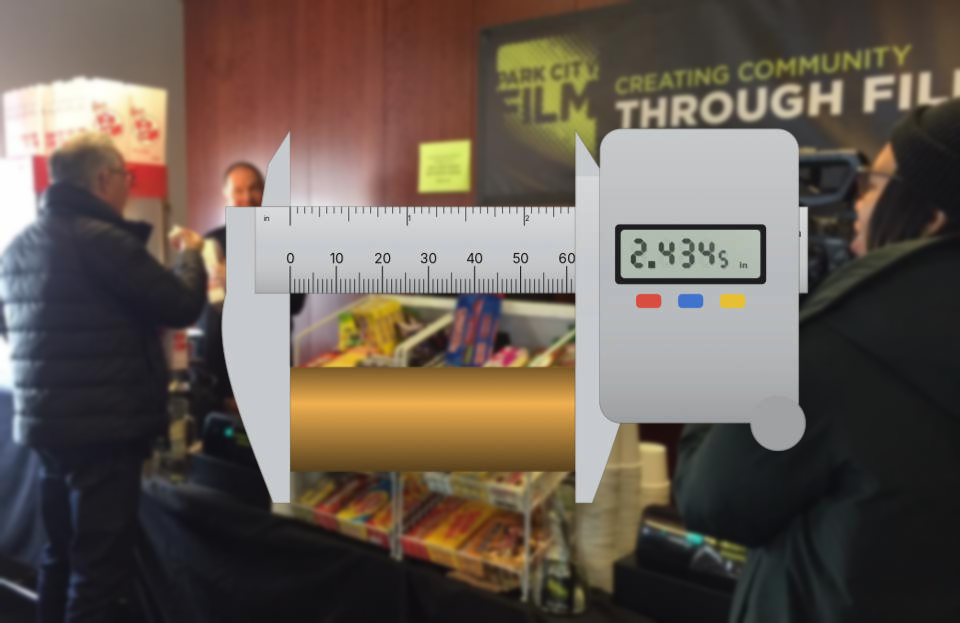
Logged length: 2.4345 in
